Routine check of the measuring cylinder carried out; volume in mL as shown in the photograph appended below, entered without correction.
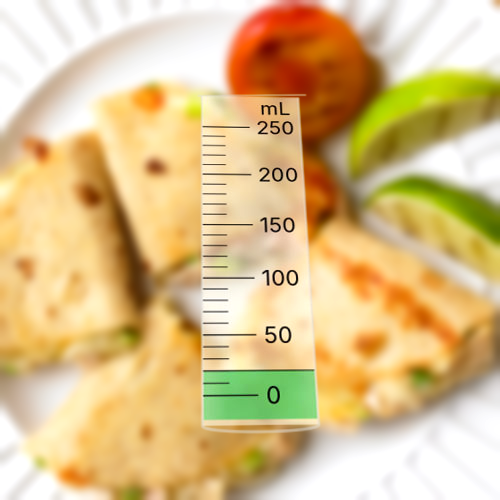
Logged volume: 20 mL
